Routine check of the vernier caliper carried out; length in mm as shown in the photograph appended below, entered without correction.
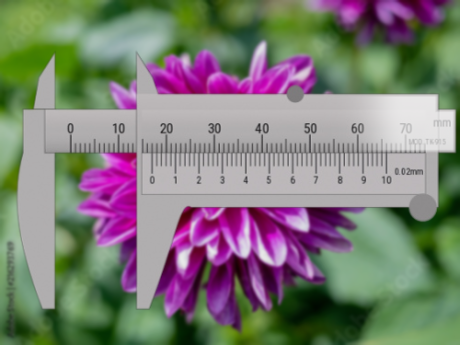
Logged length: 17.0 mm
